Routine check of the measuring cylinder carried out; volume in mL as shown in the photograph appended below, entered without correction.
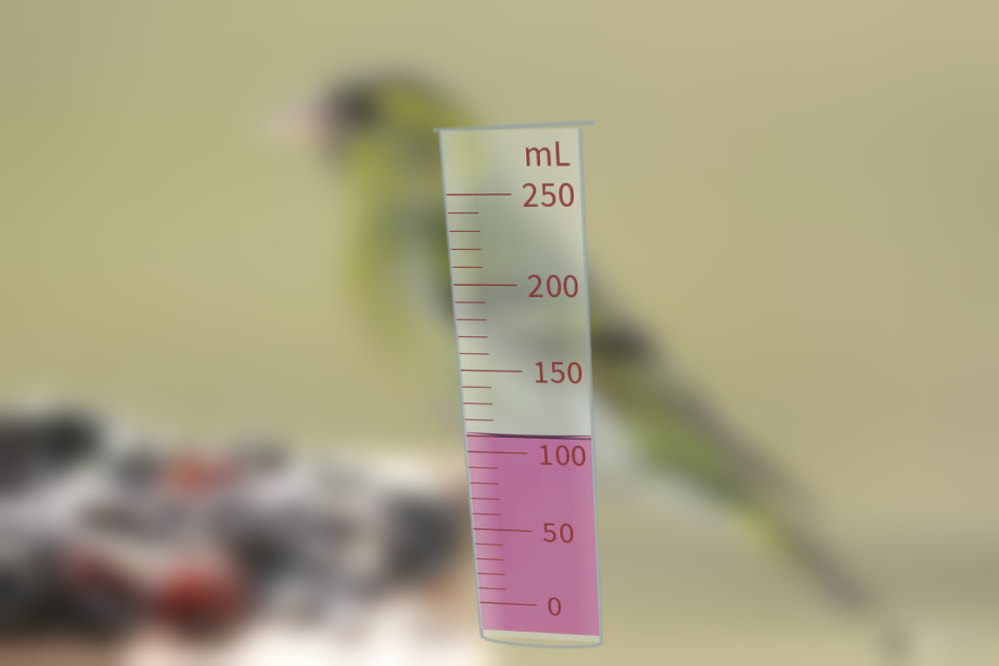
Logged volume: 110 mL
